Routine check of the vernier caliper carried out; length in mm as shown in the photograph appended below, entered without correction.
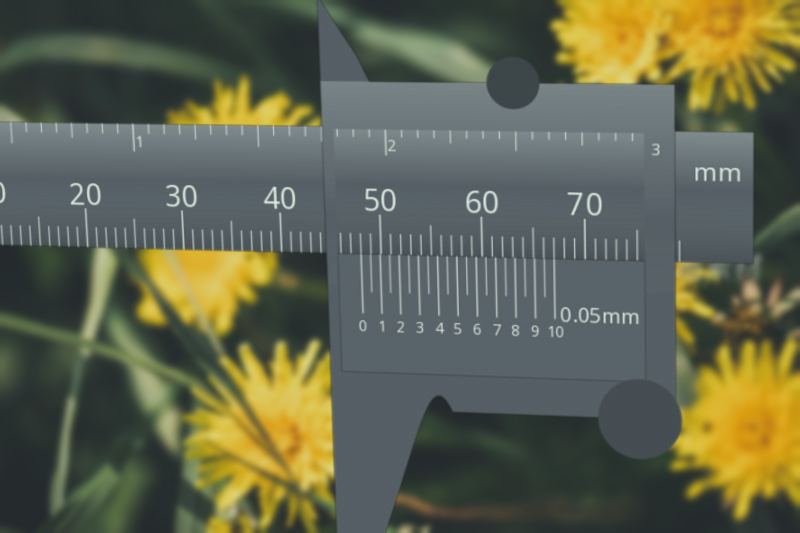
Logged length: 48.0 mm
